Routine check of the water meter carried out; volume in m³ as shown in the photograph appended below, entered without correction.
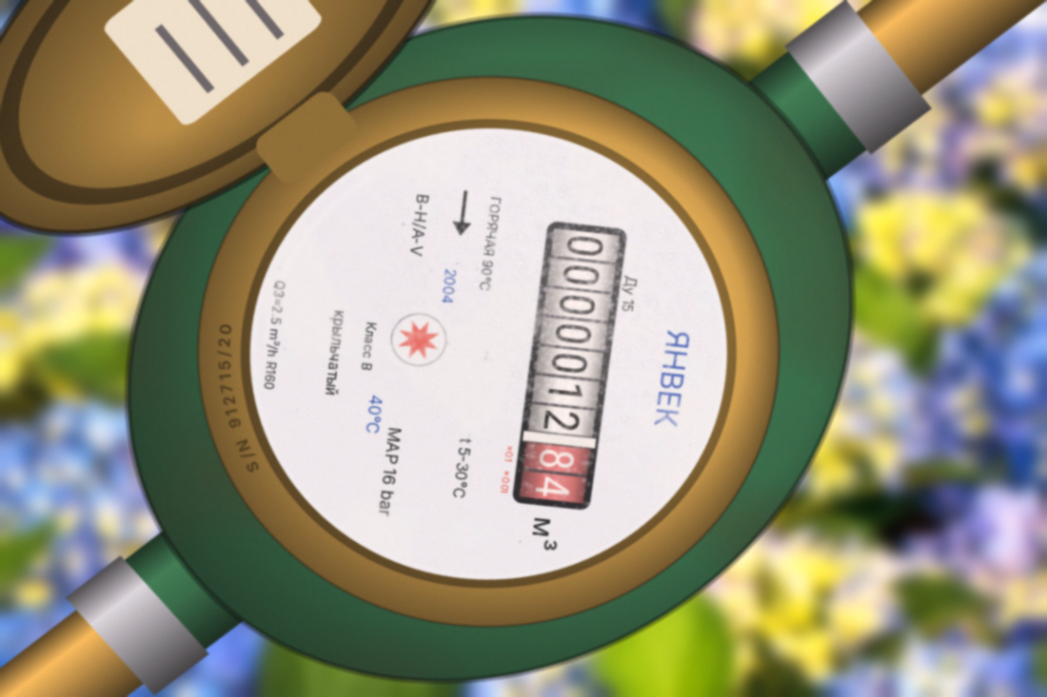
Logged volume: 12.84 m³
